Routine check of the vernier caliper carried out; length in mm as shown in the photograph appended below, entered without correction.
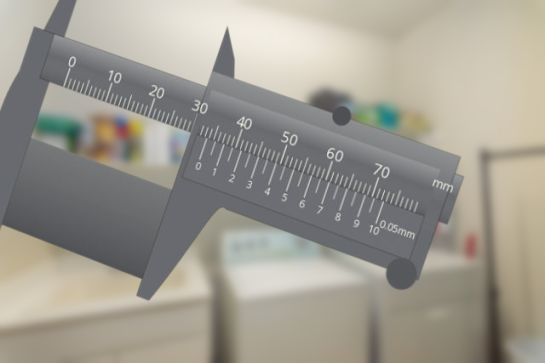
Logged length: 33.5 mm
